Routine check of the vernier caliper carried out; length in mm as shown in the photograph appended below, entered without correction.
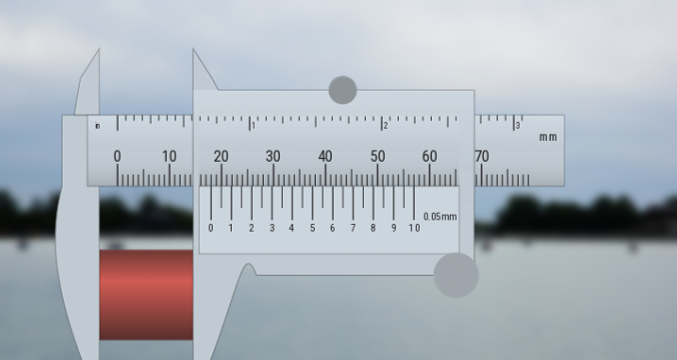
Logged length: 18.0 mm
